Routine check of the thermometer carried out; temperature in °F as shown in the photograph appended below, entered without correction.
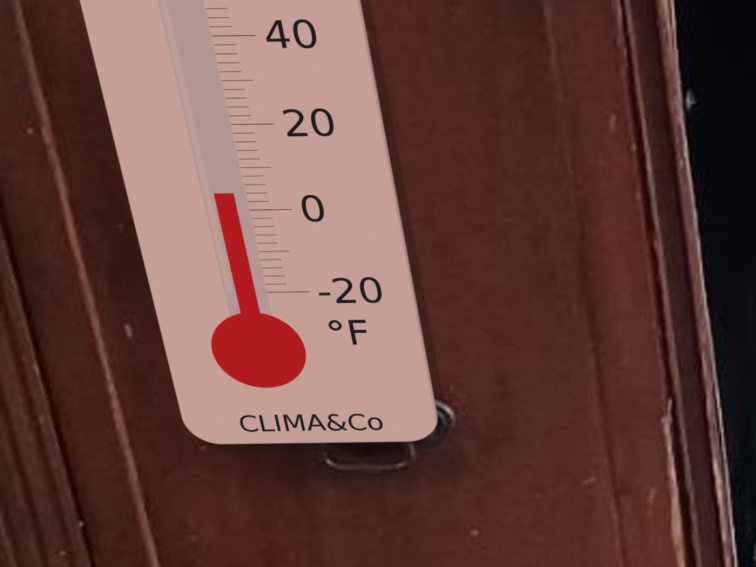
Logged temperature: 4 °F
